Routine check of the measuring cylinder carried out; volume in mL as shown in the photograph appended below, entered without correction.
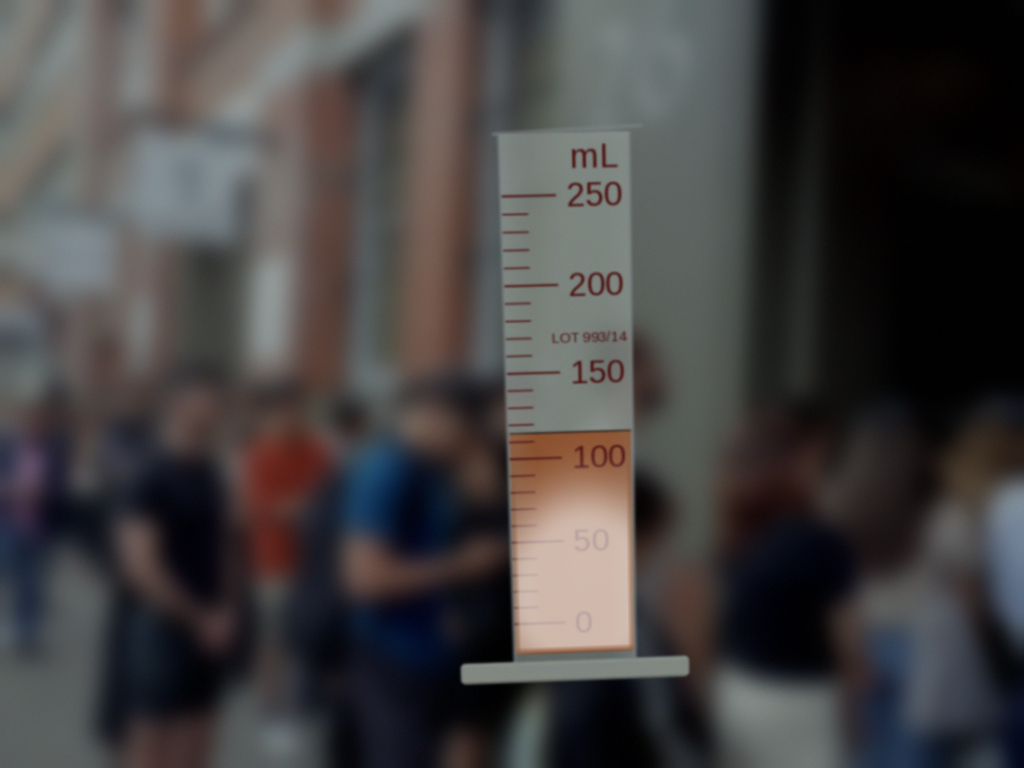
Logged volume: 115 mL
